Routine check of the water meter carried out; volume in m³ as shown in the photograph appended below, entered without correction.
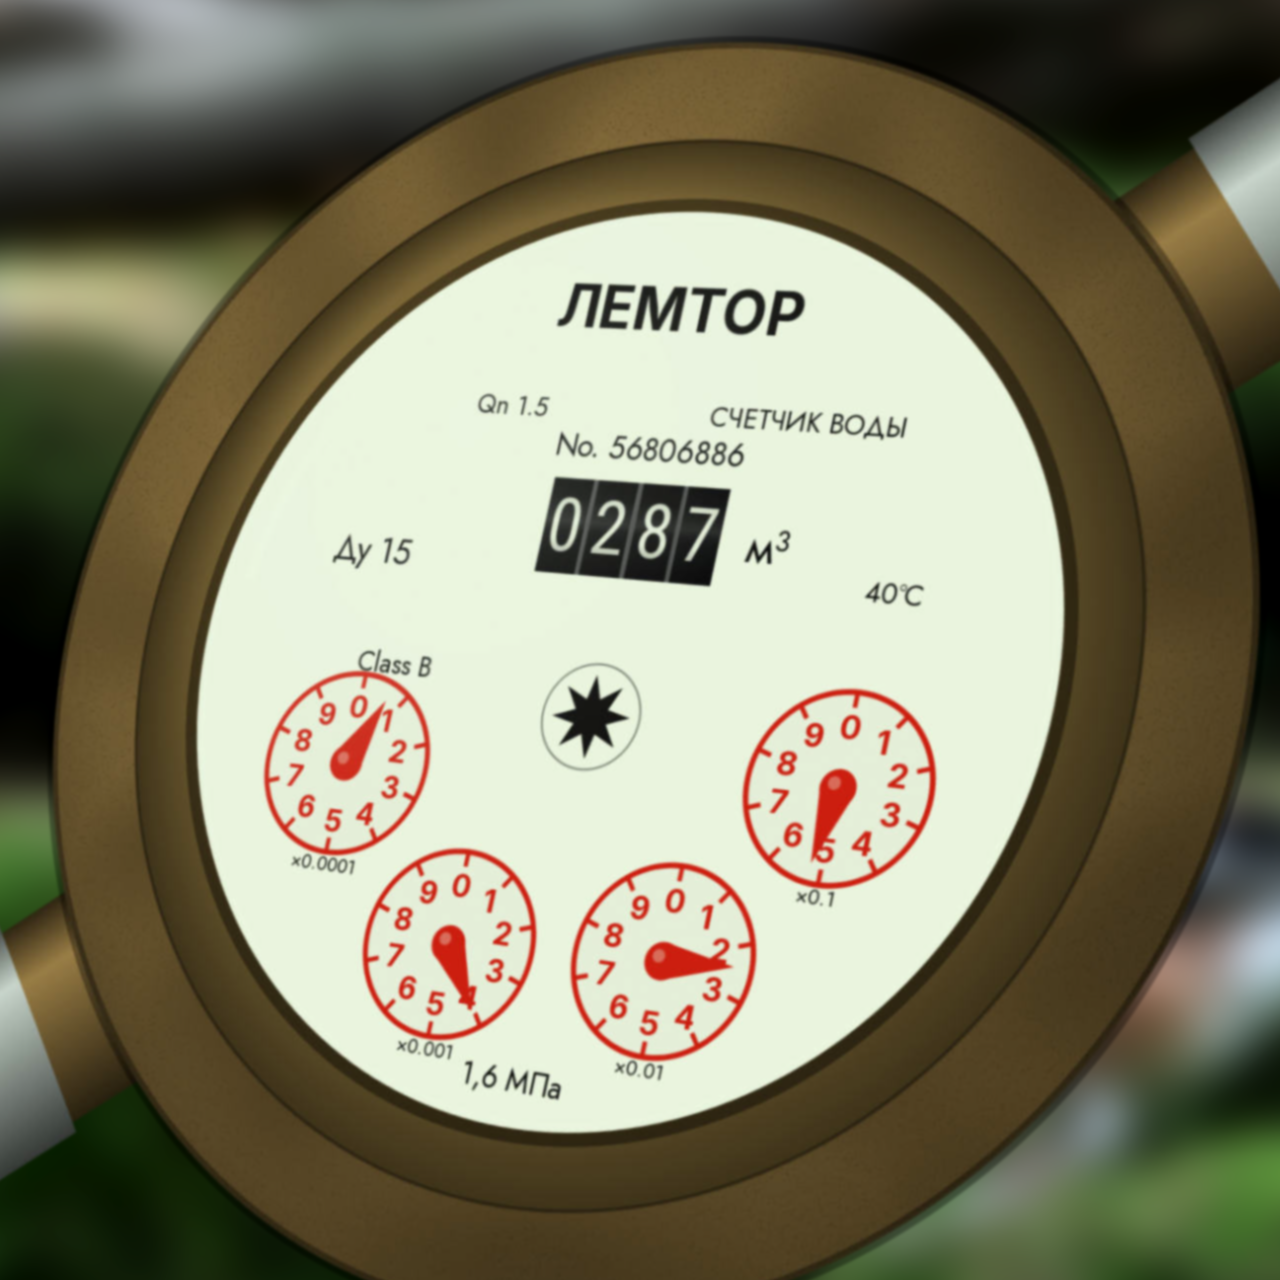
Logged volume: 287.5240 m³
